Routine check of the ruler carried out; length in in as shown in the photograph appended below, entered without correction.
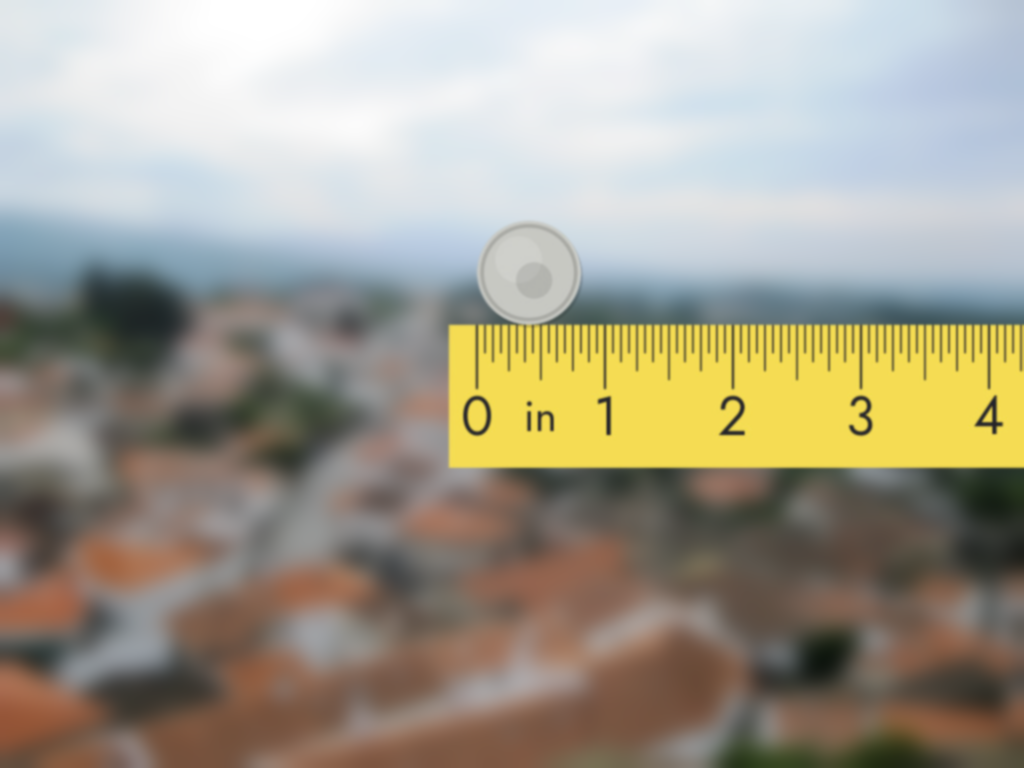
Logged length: 0.8125 in
